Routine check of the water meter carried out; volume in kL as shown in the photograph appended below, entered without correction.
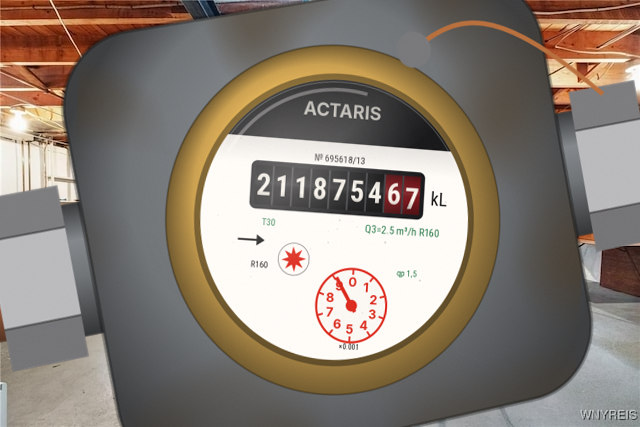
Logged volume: 2118754.669 kL
